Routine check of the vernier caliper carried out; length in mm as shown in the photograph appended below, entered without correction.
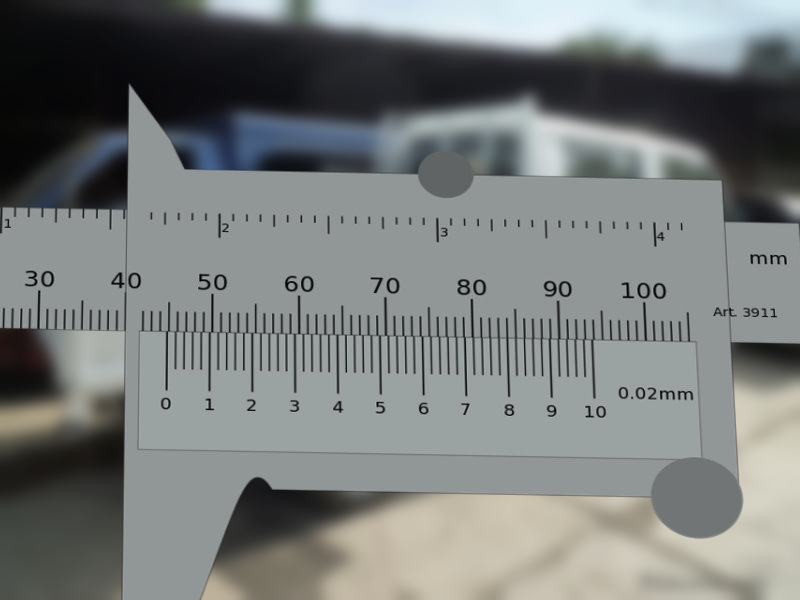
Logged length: 44.8 mm
